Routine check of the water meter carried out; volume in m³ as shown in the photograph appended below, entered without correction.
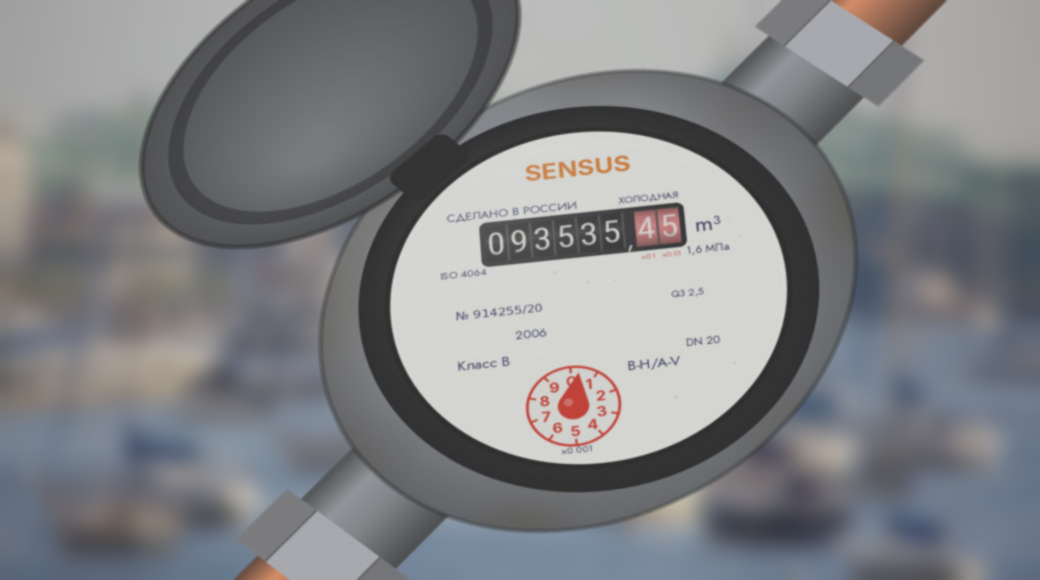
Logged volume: 93535.450 m³
